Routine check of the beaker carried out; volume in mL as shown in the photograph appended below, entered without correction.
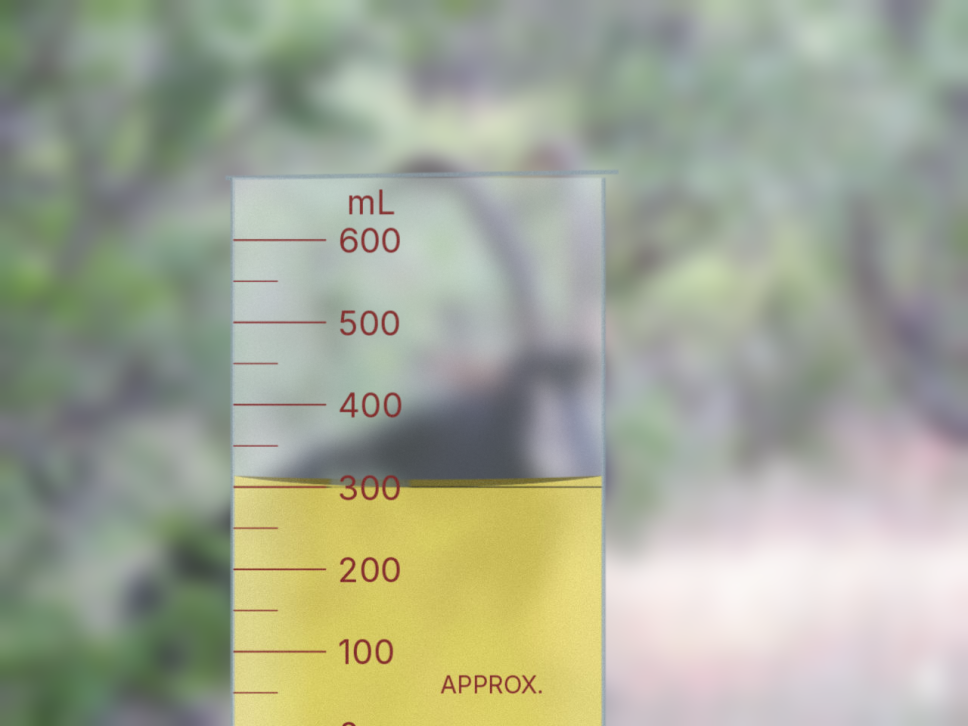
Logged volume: 300 mL
